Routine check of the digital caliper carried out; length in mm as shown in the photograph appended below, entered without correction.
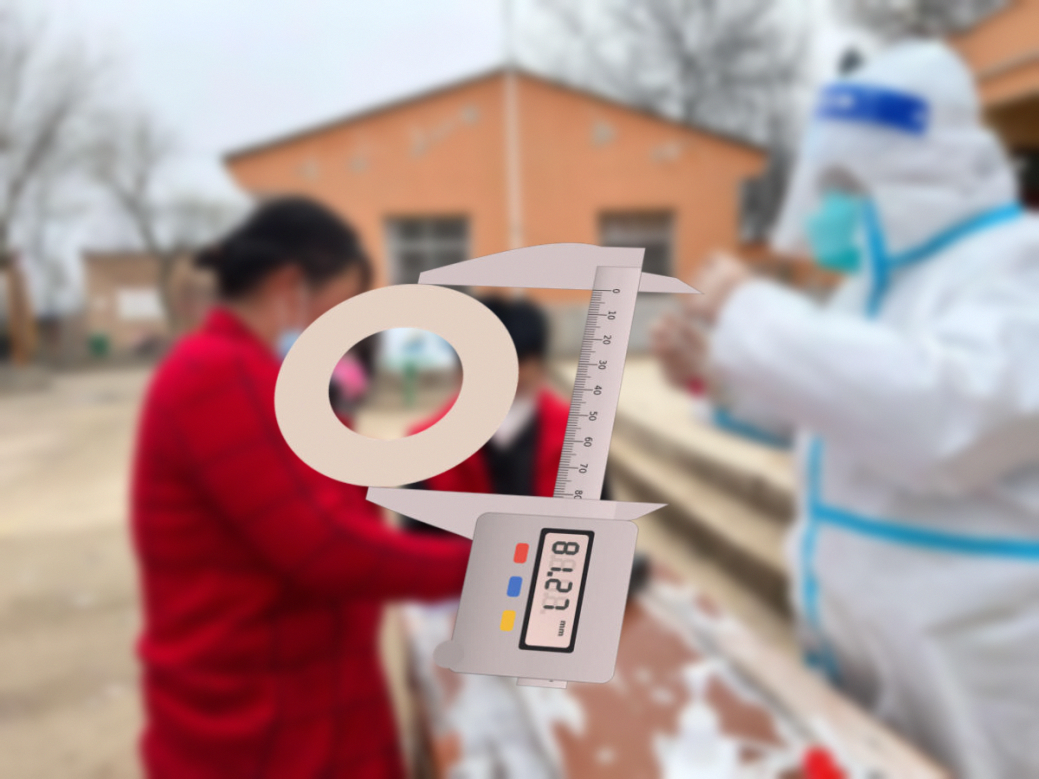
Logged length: 81.27 mm
